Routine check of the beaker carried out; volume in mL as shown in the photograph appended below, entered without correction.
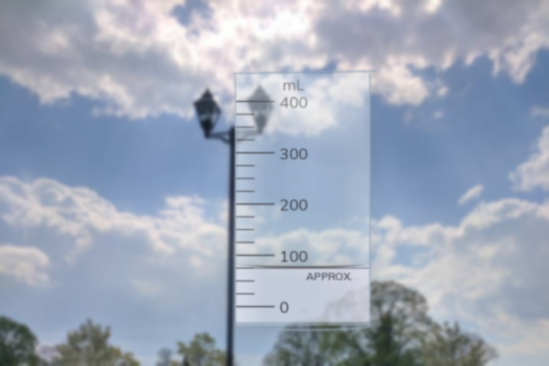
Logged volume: 75 mL
